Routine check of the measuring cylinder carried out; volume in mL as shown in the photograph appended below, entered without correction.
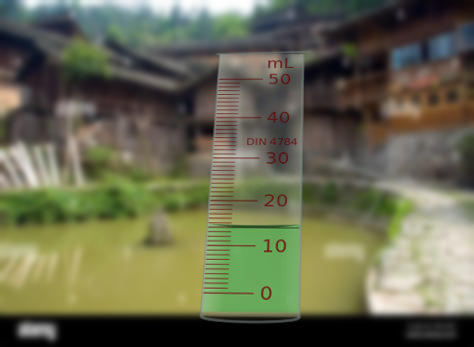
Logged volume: 14 mL
